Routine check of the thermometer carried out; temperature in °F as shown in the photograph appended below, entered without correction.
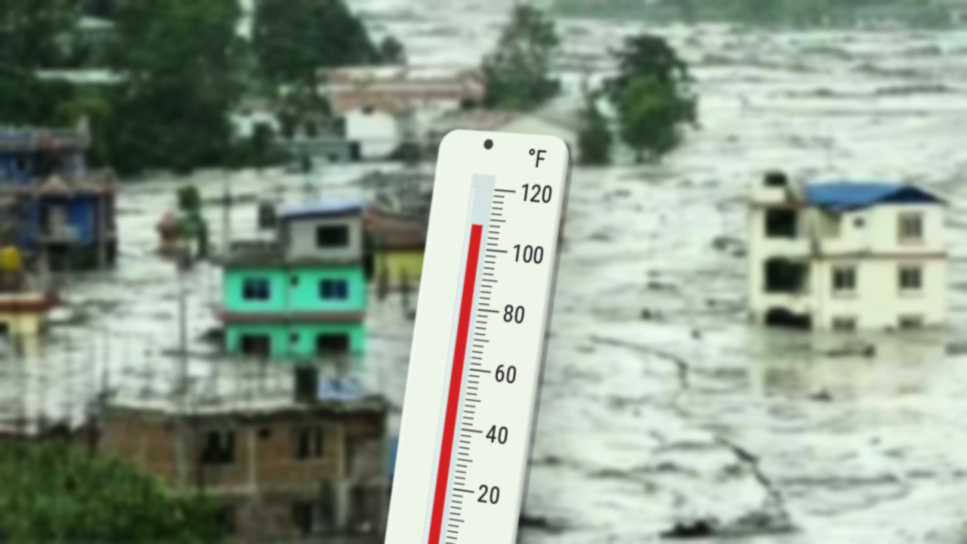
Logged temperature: 108 °F
